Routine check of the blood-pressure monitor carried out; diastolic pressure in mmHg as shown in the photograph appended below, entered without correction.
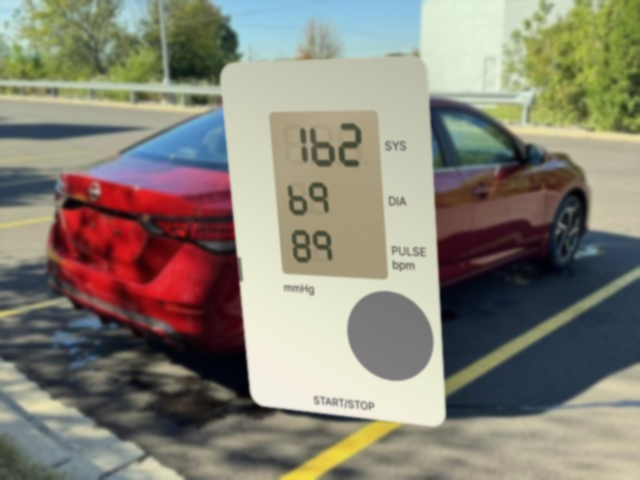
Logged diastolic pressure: 69 mmHg
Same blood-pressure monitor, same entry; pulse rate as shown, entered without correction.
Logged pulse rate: 89 bpm
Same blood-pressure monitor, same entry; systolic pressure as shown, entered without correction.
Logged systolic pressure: 162 mmHg
